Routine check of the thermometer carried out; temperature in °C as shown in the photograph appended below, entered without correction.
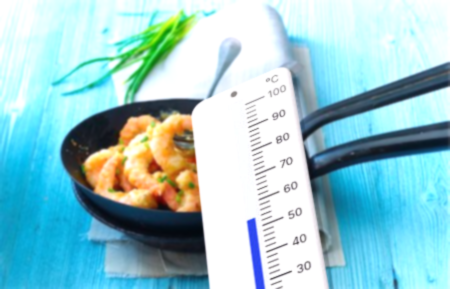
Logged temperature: 54 °C
